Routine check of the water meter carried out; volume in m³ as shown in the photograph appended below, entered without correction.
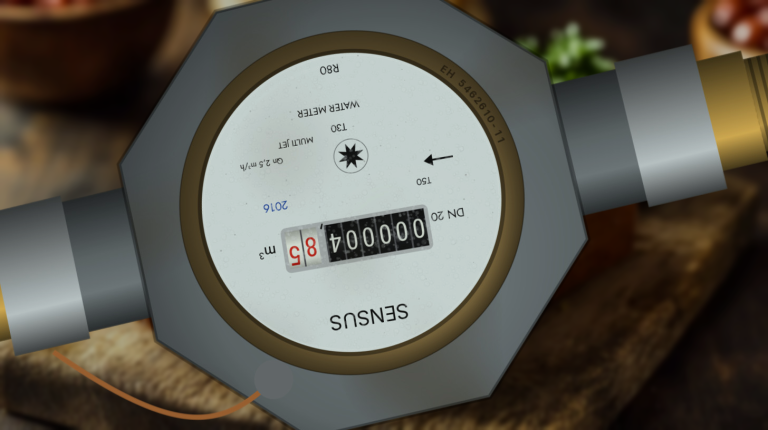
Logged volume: 4.85 m³
